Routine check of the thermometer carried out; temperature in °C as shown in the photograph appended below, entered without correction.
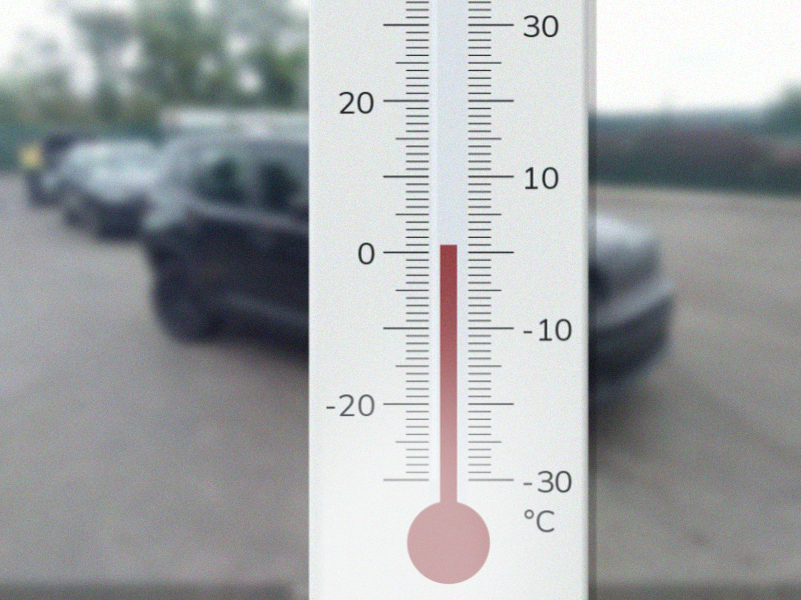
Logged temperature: 1 °C
